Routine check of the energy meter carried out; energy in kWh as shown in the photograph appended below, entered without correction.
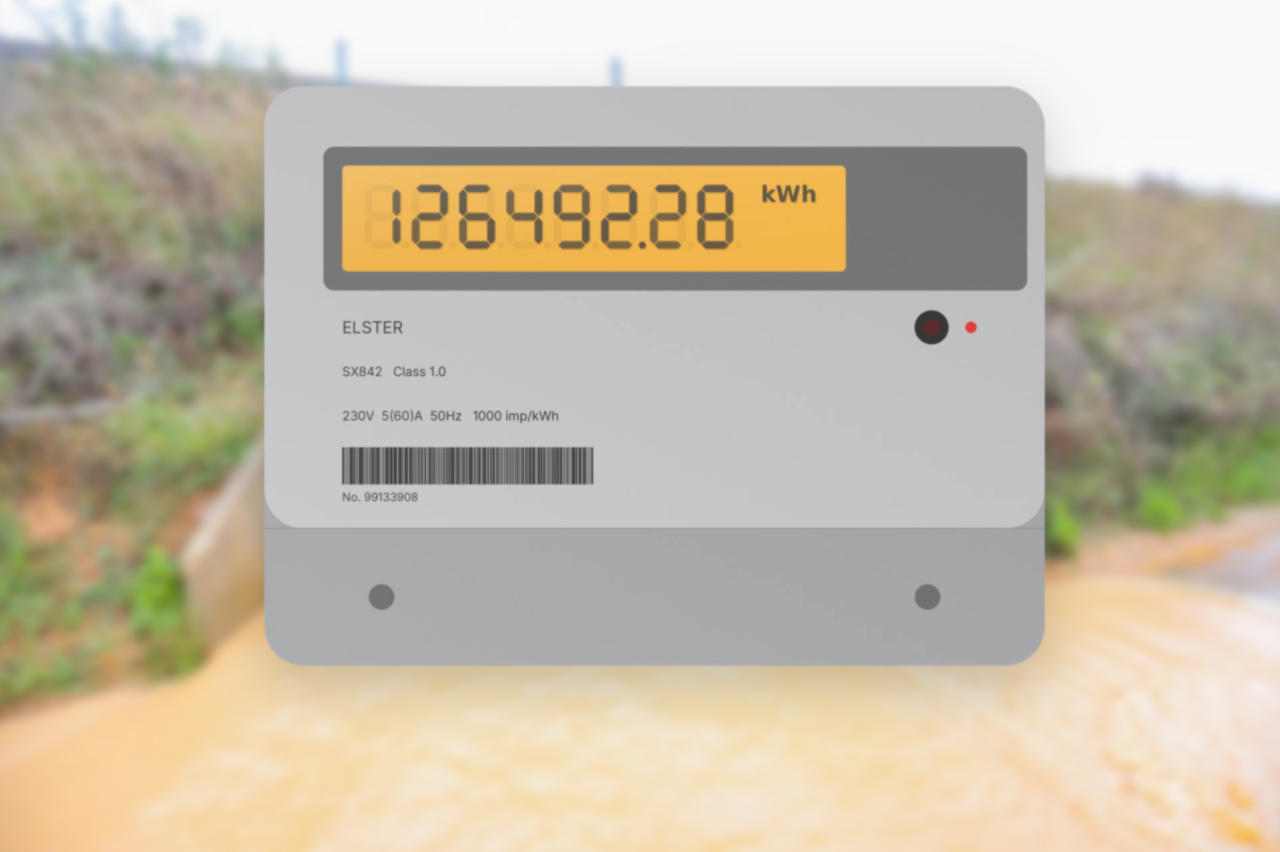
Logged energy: 126492.28 kWh
